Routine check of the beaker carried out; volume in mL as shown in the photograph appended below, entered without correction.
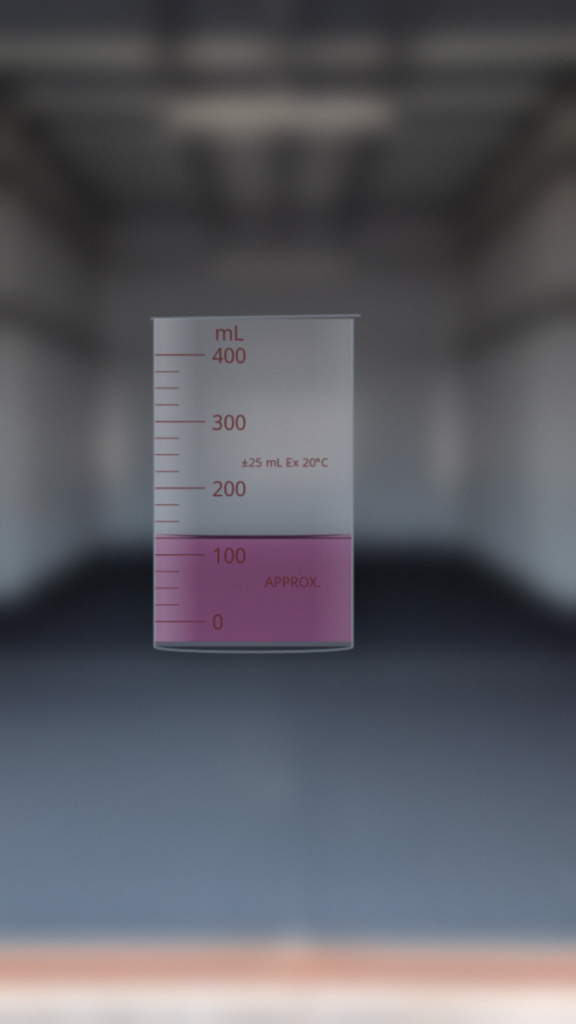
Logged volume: 125 mL
